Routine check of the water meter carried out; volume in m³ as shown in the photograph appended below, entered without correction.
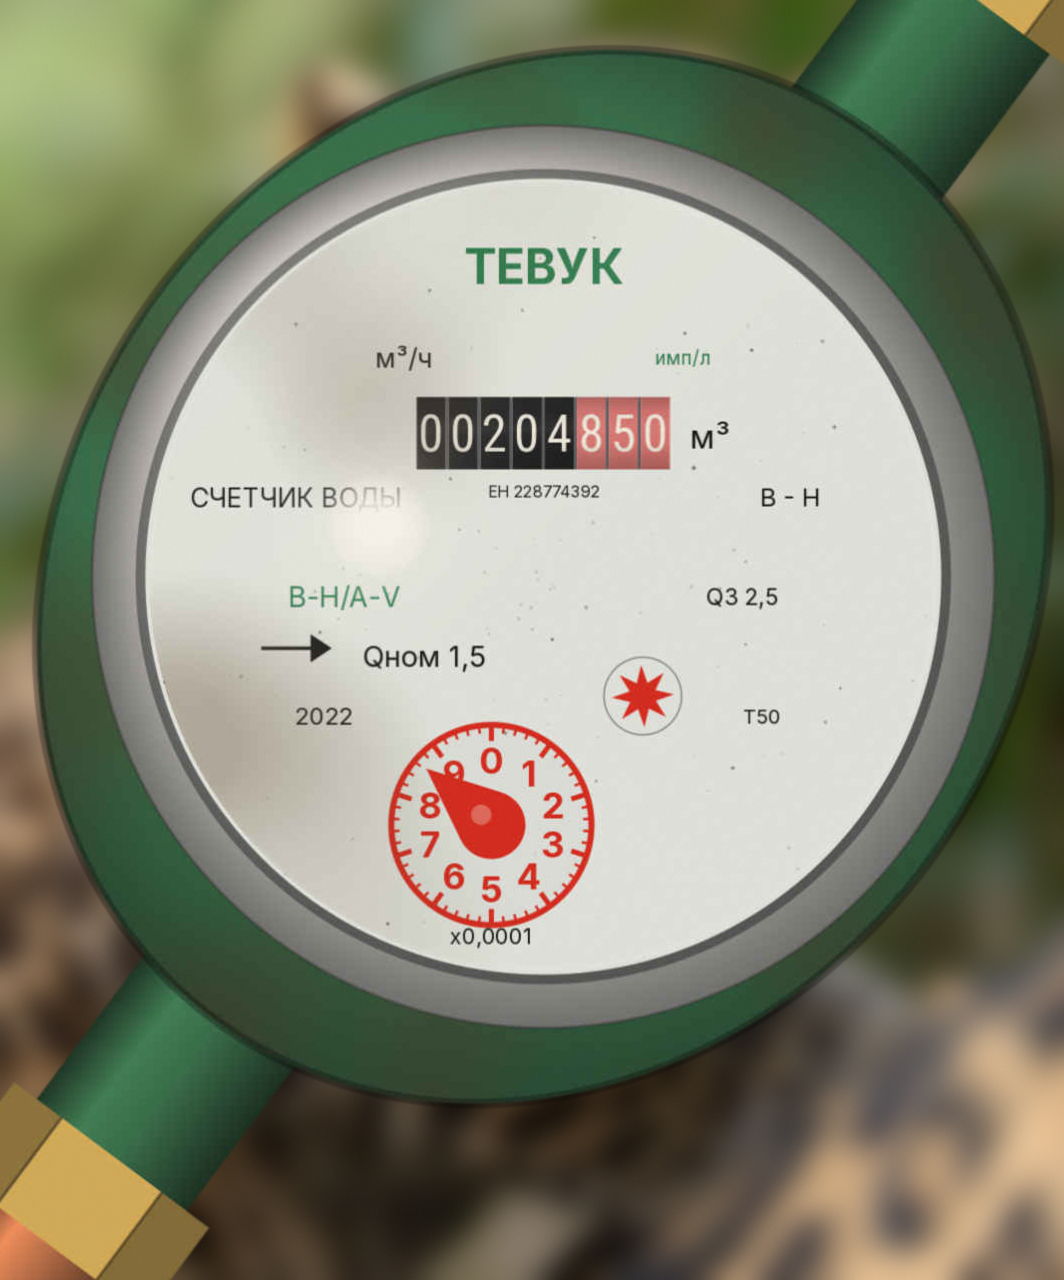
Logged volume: 204.8508 m³
